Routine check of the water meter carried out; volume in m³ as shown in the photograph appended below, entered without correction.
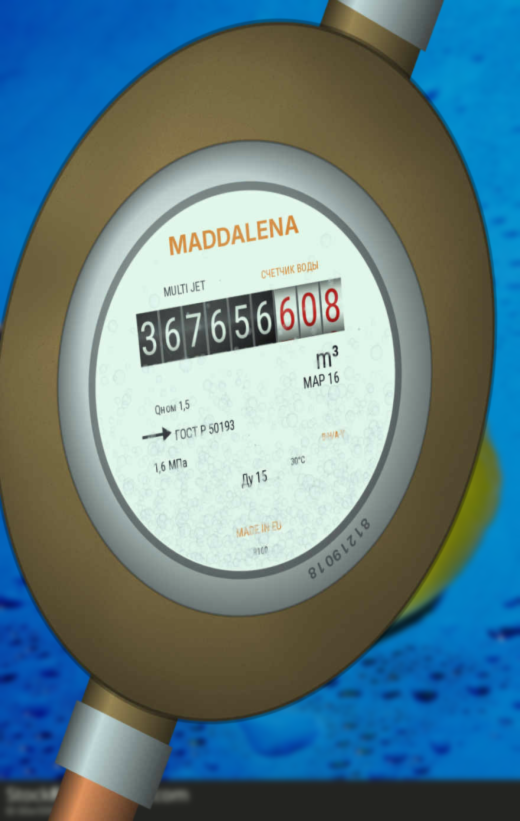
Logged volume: 367656.608 m³
